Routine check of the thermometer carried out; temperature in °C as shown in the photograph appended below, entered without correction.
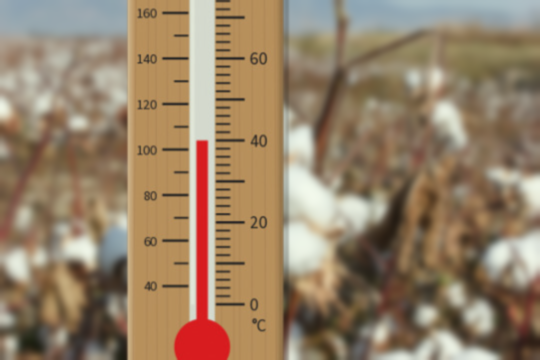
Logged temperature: 40 °C
